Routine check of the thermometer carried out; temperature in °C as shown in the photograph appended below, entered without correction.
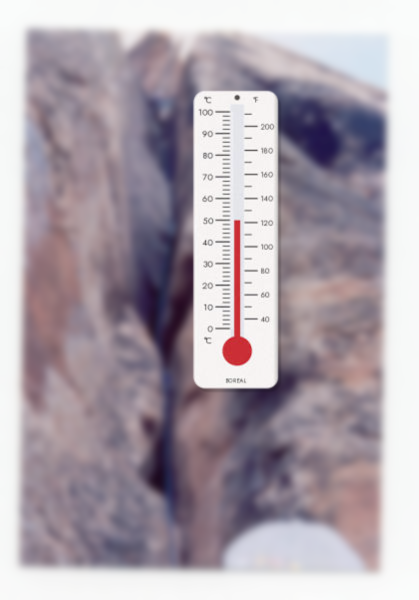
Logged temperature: 50 °C
